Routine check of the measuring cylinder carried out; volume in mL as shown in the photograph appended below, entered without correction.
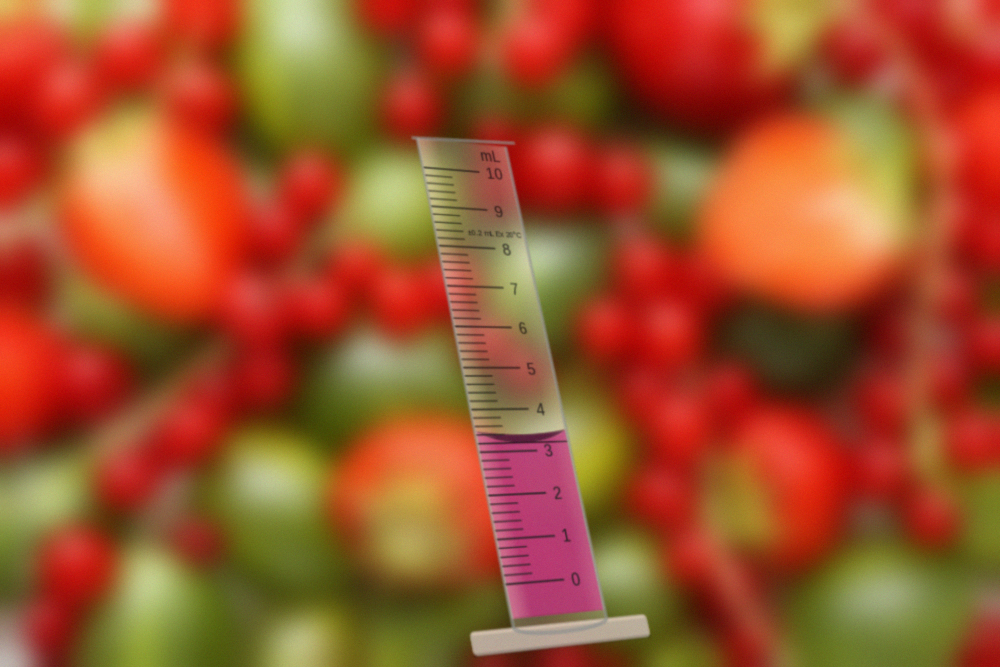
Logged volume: 3.2 mL
